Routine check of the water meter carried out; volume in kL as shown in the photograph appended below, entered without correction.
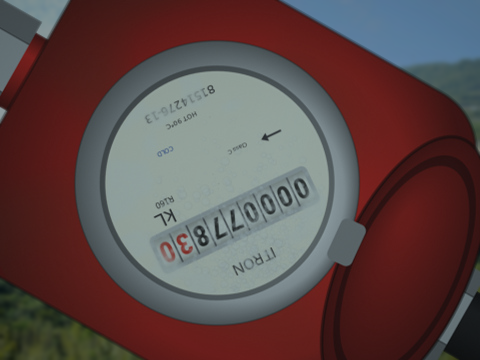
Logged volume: 778.30 kL
